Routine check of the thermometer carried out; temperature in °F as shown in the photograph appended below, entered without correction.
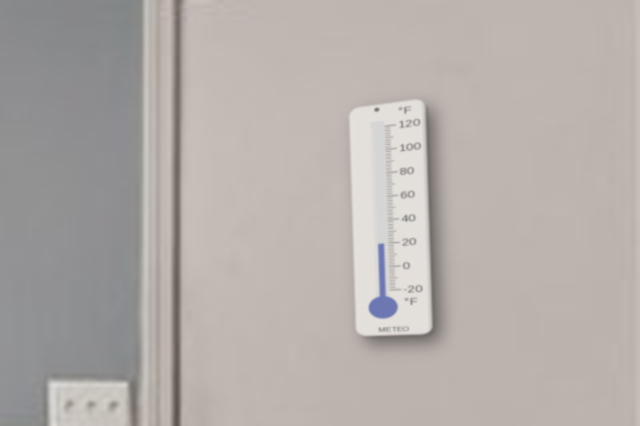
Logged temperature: 20 °F
